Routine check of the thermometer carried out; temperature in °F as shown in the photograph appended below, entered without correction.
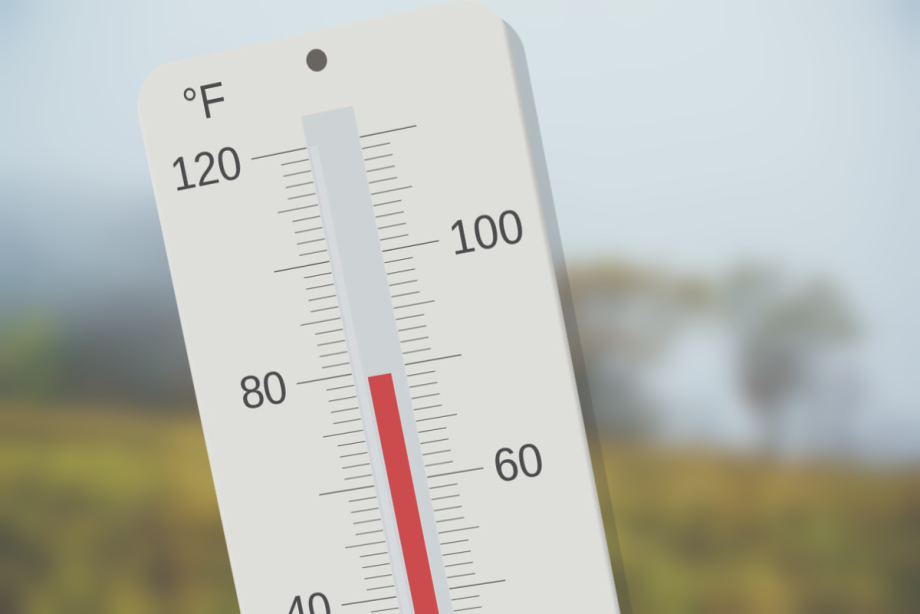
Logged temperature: 79 °F
